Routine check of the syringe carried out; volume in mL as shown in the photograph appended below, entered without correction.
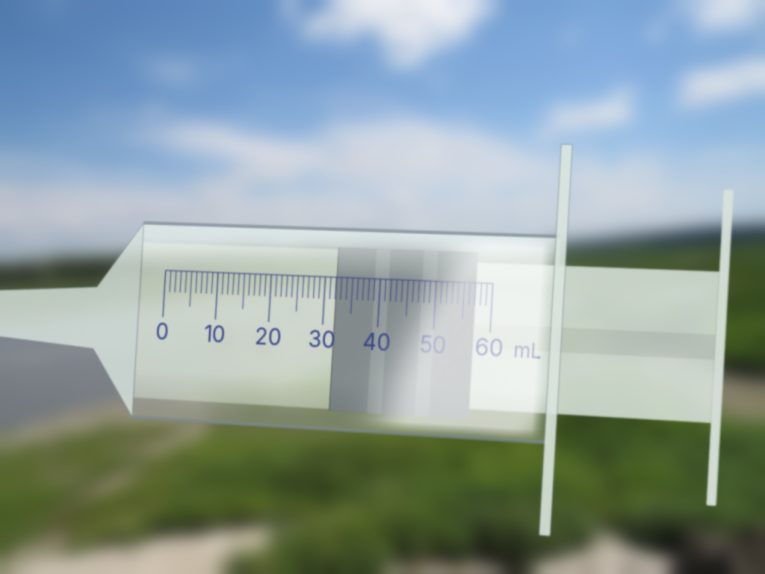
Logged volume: 32 mL
